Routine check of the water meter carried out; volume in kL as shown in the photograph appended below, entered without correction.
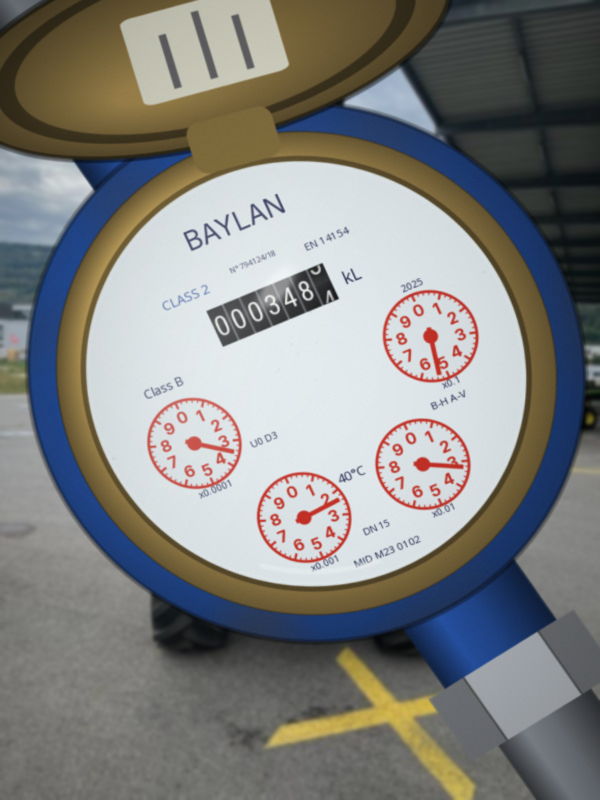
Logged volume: 3483.5323 kL
